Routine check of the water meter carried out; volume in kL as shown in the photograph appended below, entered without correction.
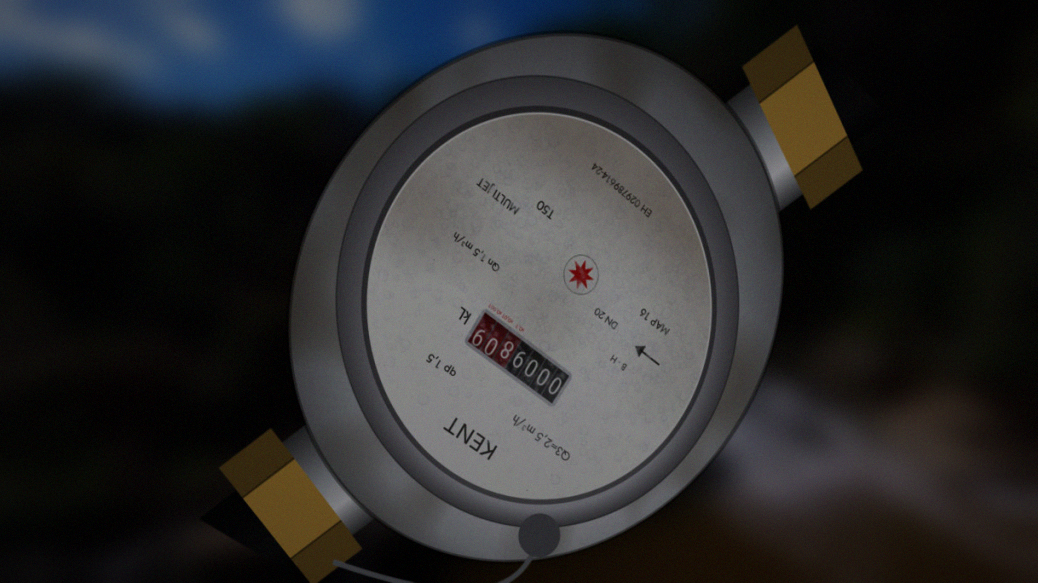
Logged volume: 9.809 kL
